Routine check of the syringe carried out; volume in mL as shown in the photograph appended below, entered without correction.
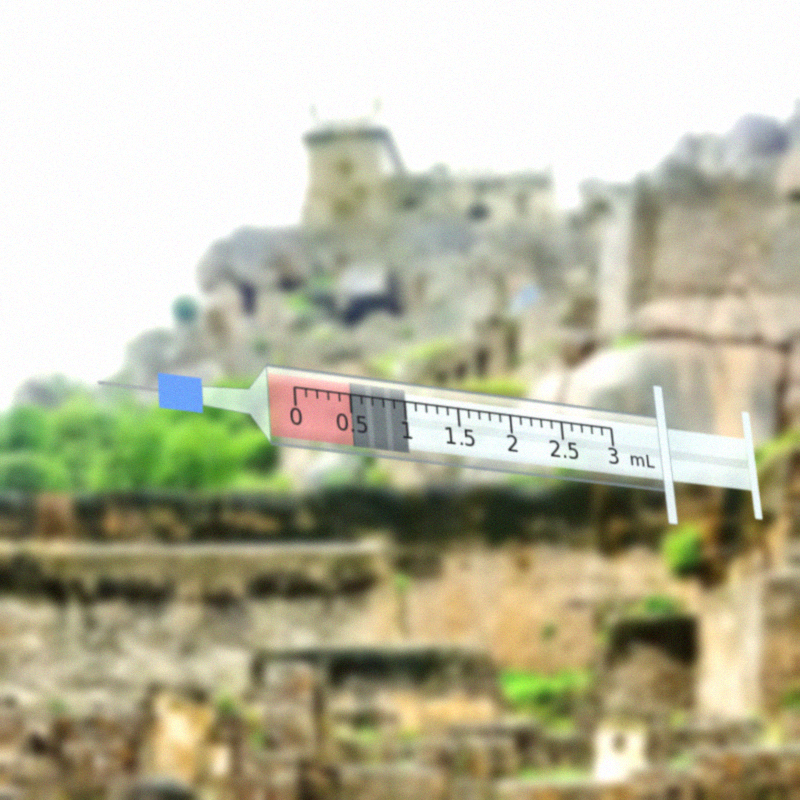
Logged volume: 0.5 mL
